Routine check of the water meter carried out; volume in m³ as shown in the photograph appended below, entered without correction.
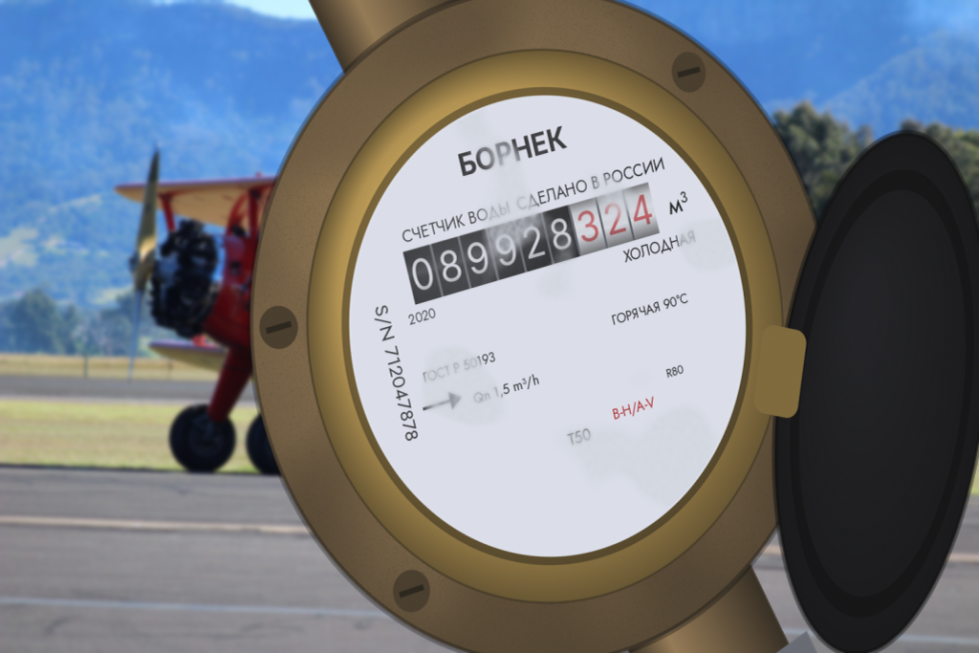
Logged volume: 89928.324 m³
